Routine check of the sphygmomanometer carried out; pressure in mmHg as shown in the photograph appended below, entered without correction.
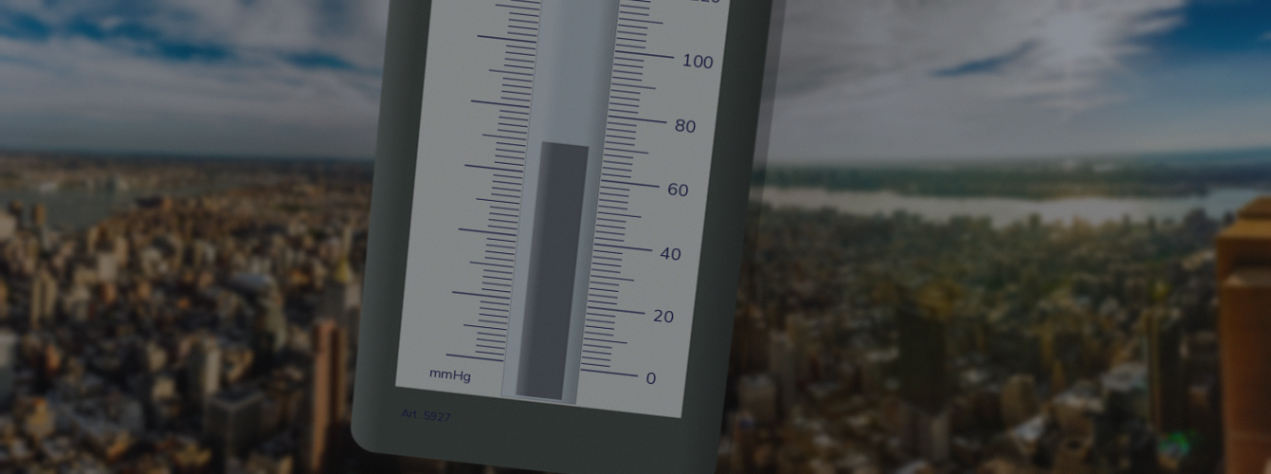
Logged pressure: 70 mmHg
